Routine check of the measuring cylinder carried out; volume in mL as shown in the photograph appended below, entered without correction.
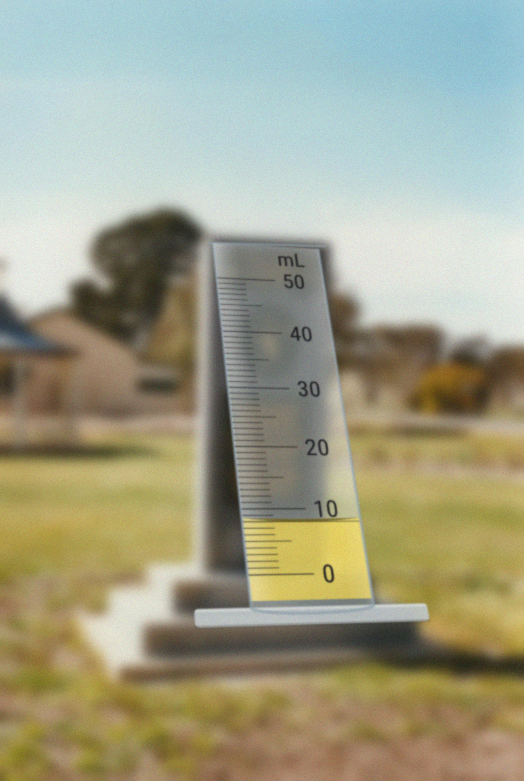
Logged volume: 8 mL
